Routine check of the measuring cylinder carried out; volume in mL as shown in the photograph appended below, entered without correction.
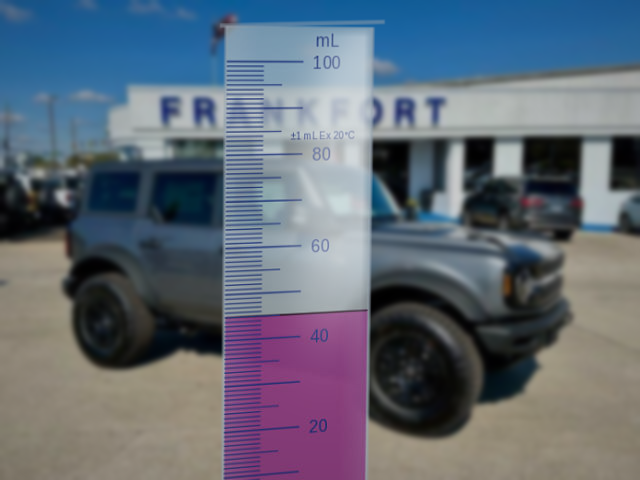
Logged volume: 45 mL
